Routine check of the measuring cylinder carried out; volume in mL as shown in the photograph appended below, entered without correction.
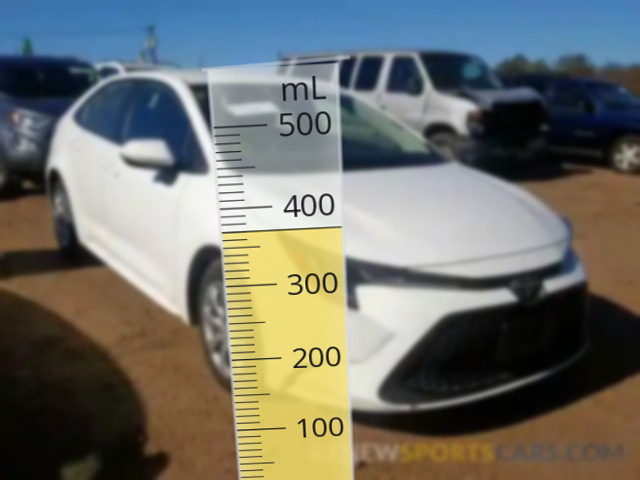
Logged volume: 370 mL
